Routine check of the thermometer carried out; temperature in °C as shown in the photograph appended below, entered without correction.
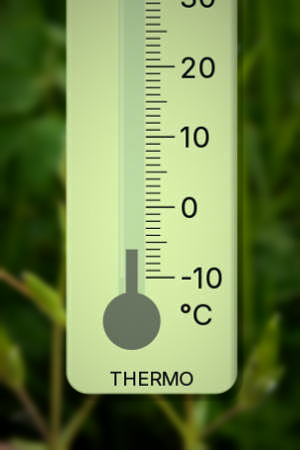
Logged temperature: -6 °C
